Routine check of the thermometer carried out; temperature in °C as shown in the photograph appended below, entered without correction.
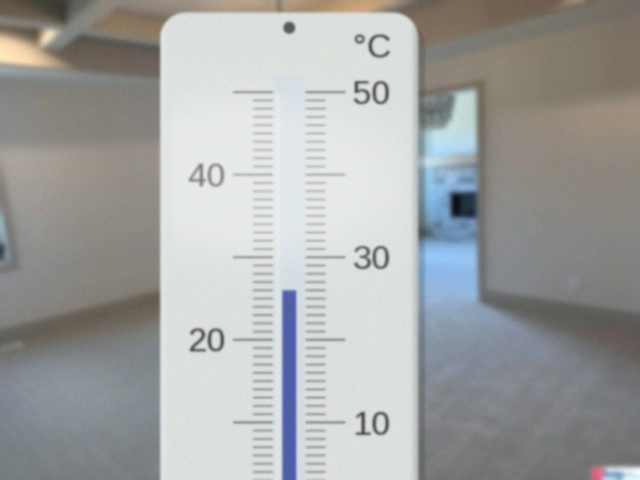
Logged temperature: 26 °C
